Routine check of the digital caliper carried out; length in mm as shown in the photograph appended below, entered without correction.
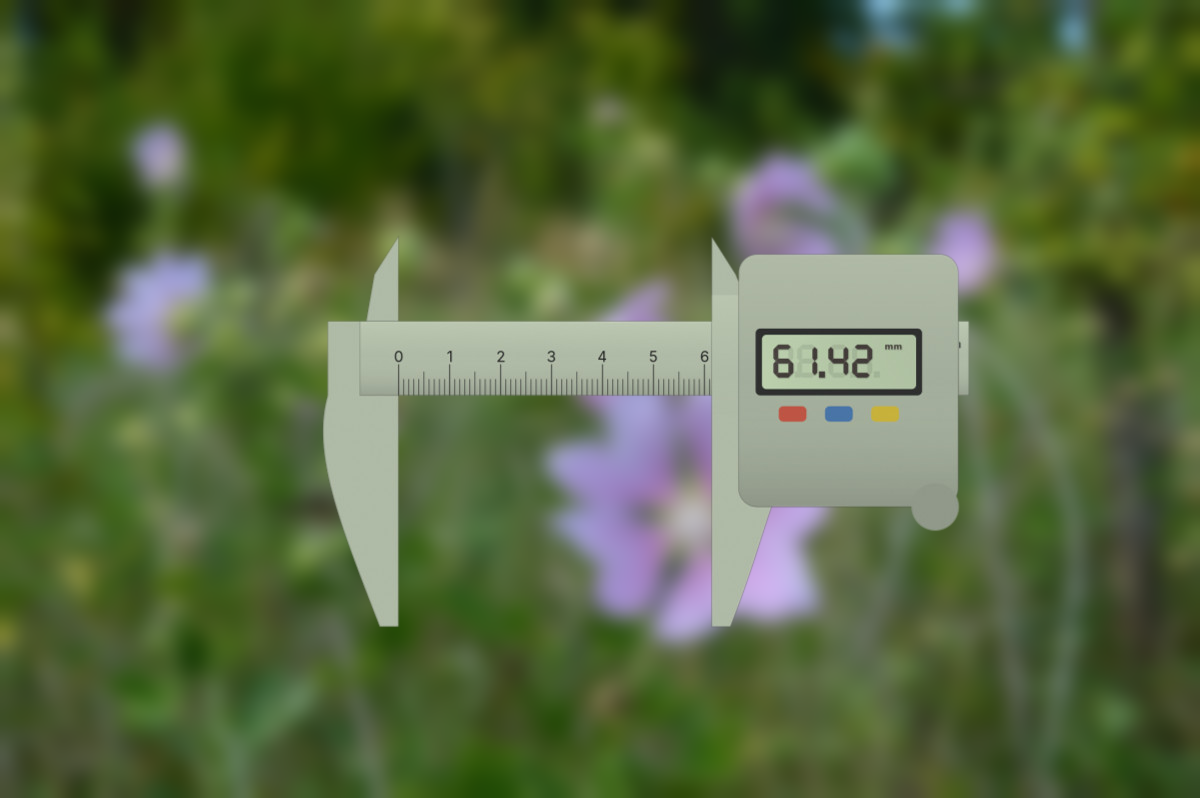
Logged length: 61.42 mm
